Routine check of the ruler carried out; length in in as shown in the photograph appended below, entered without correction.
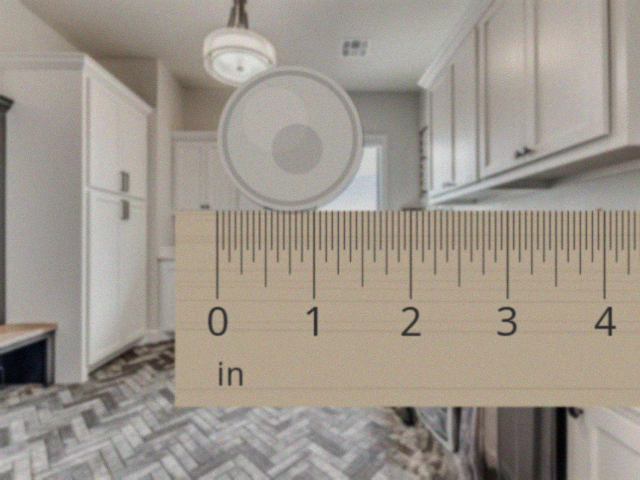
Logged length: 1.5 in
